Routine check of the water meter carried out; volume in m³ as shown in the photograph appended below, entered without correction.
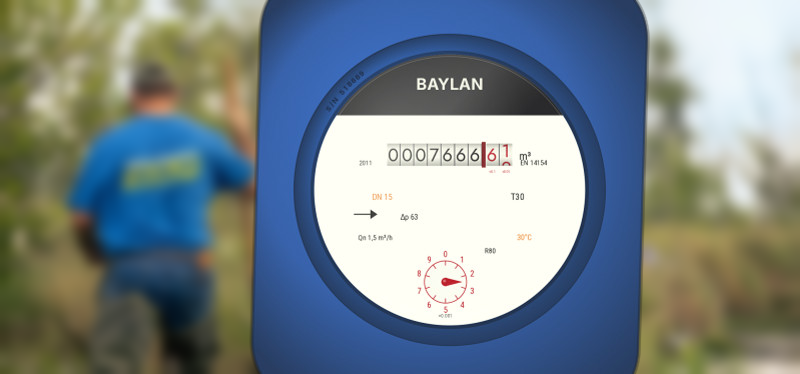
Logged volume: 7666.612 m³
